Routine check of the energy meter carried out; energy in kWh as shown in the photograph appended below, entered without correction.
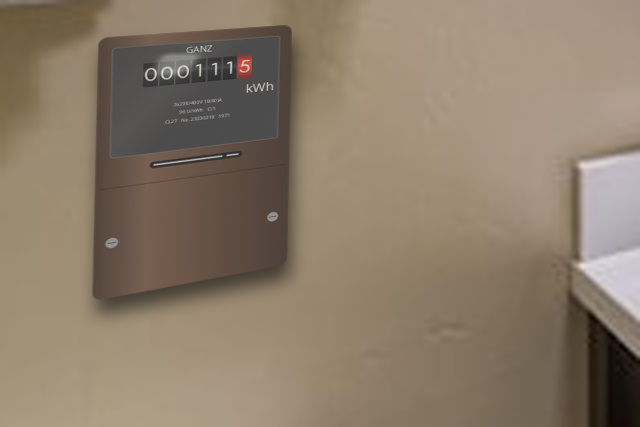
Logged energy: 111.5 kWh
